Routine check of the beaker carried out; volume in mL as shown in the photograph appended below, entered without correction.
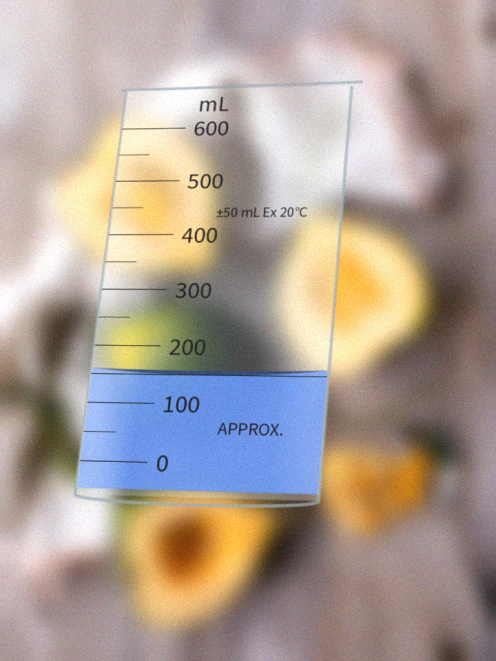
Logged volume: 150 mL
